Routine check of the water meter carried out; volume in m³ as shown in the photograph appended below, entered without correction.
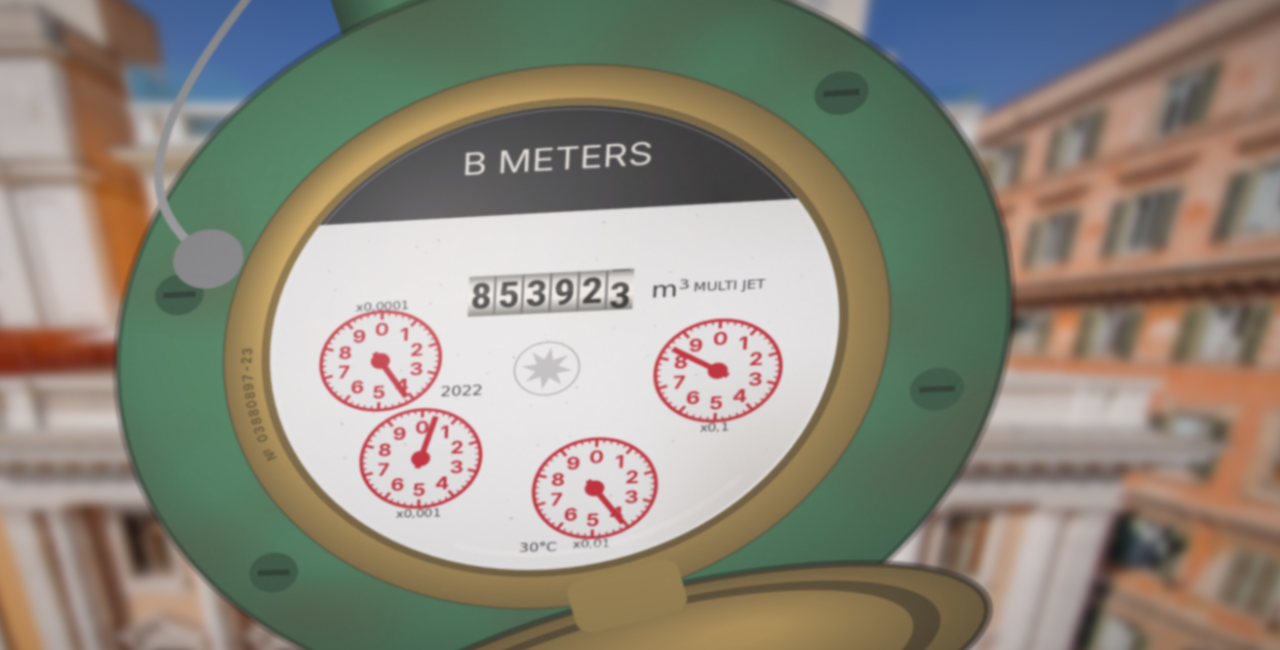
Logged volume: 853922.8404 m³
